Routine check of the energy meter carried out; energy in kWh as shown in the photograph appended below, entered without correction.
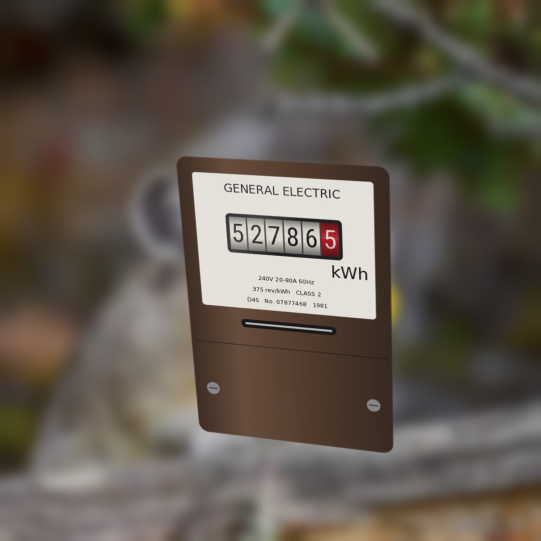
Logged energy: 52786.5 kWh
